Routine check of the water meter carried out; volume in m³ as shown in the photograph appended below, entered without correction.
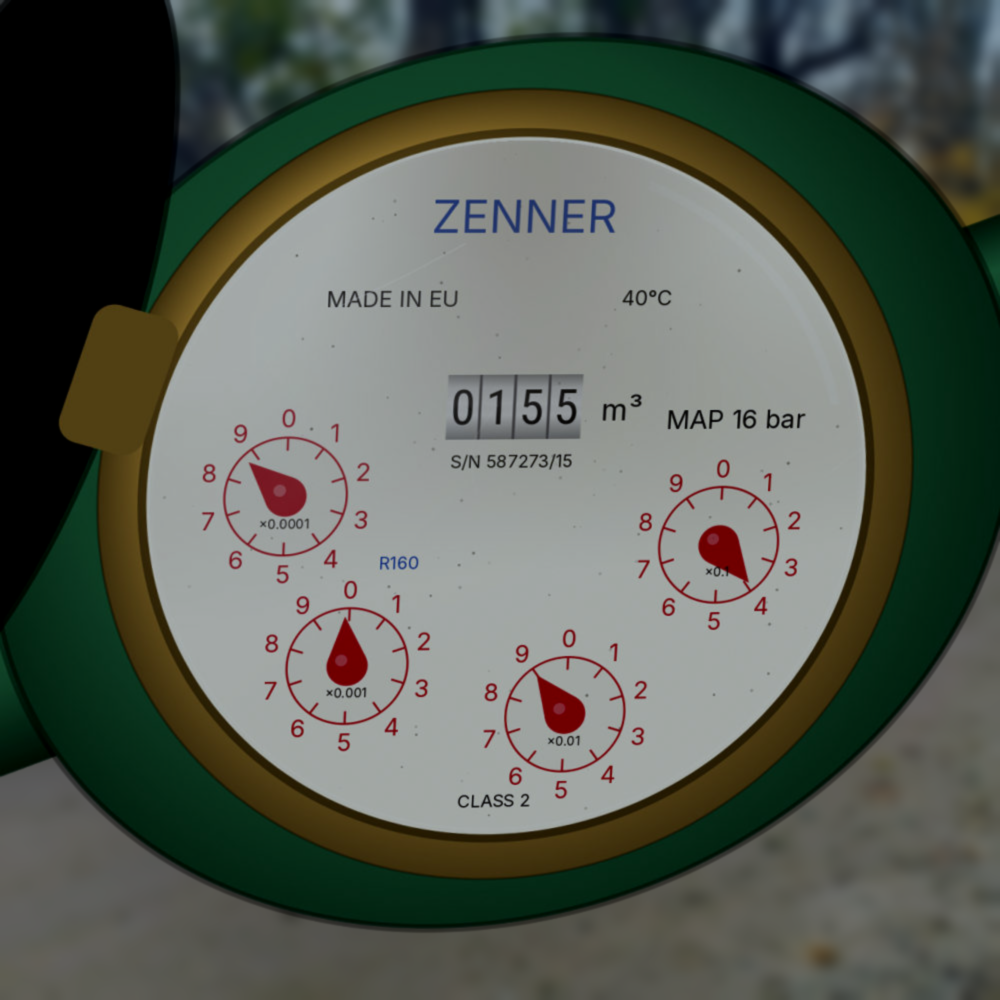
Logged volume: 155.3898 m³
